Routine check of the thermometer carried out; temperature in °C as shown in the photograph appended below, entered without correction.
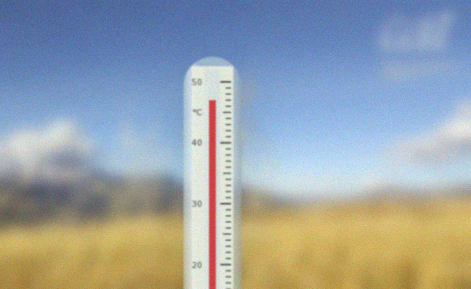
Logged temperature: 47 °C
